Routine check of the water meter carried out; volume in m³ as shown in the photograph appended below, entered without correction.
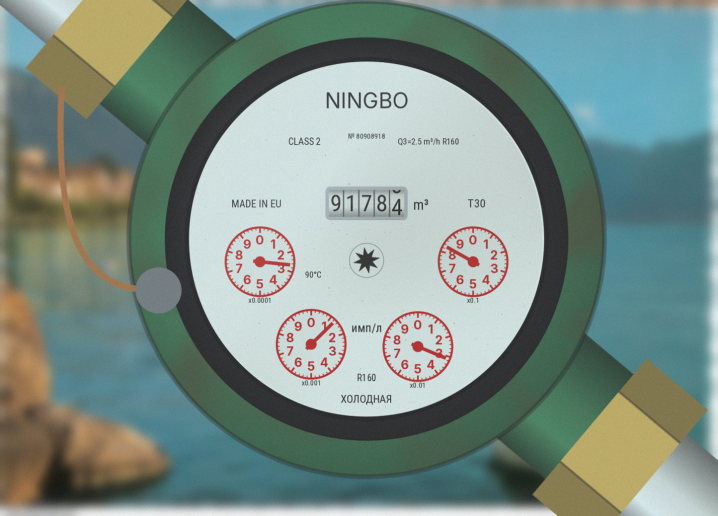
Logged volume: 91783.8312 m³
